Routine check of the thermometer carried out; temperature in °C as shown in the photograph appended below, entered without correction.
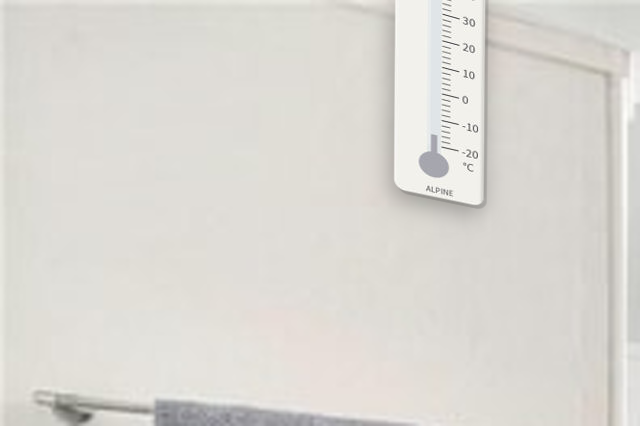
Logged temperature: -16 °C
